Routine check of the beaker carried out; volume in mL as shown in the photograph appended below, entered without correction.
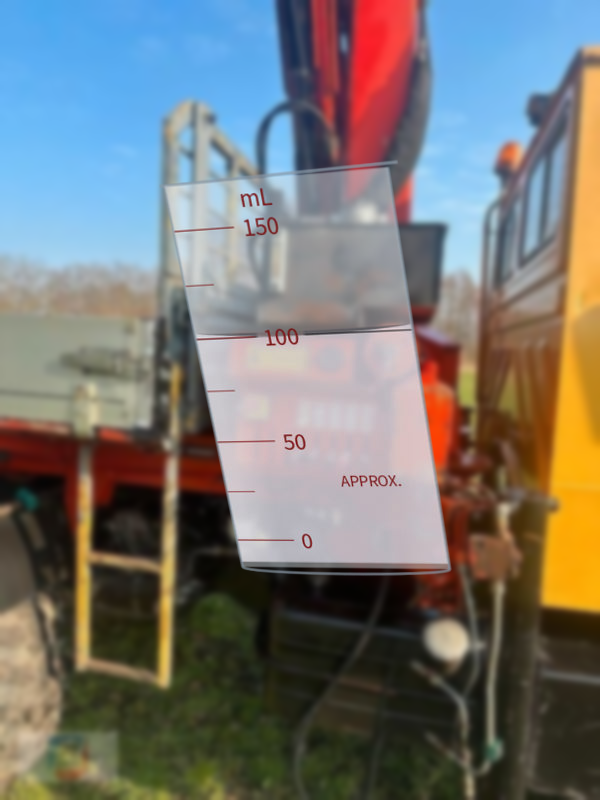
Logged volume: 100 mL
